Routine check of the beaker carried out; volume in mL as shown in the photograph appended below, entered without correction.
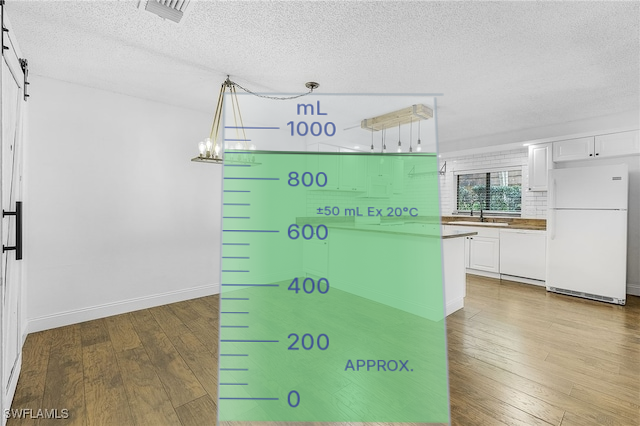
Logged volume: 900 mL
